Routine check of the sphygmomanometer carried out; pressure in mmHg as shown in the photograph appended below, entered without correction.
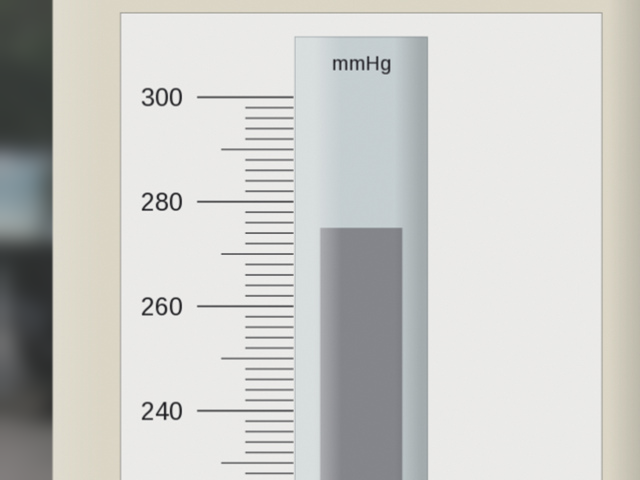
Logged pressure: 275 mmHg
